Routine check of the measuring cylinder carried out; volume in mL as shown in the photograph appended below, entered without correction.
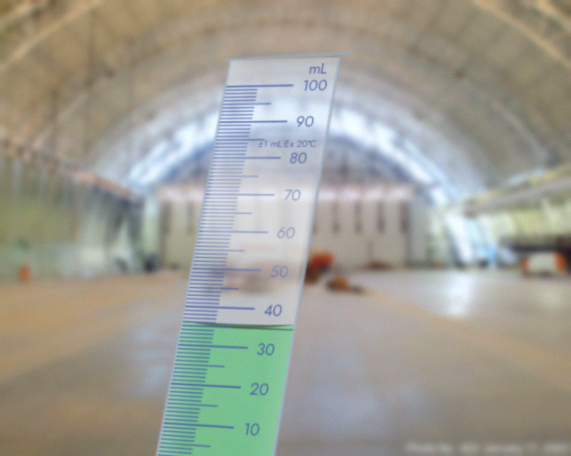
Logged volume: 35 mL
